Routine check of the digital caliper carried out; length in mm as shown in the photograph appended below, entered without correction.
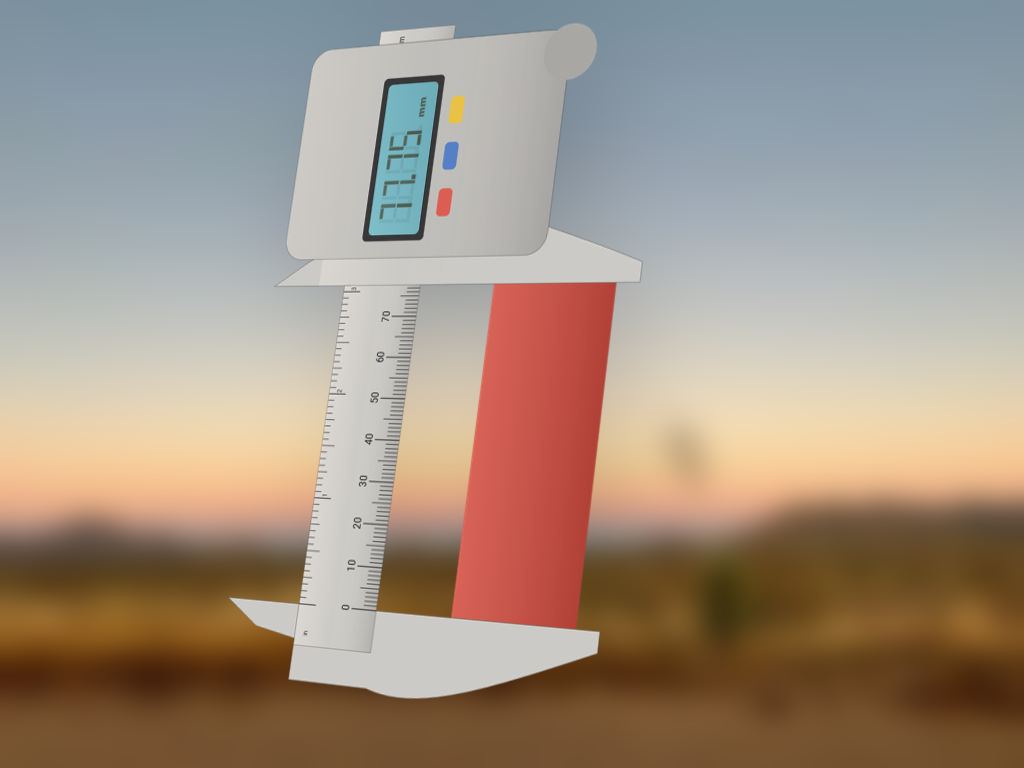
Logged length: 77.75 mm
